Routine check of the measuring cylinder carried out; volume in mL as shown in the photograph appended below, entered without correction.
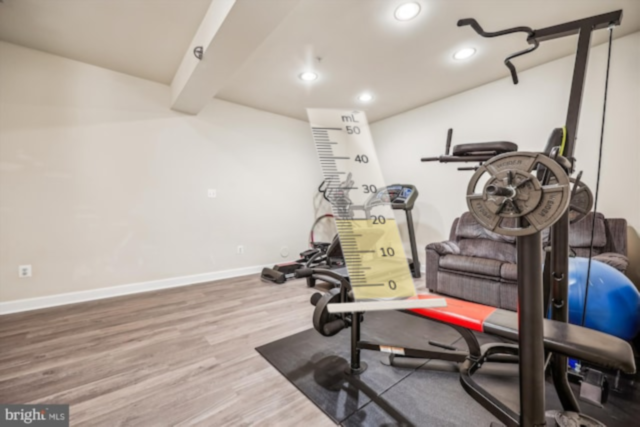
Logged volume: 20 mL
